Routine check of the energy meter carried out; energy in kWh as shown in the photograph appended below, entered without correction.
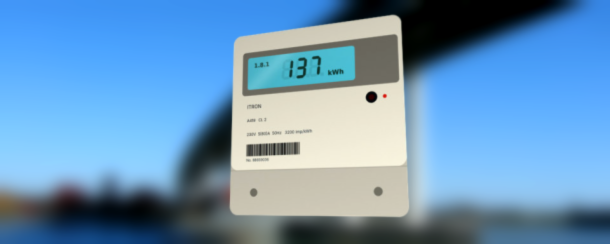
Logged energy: 137 kWh
